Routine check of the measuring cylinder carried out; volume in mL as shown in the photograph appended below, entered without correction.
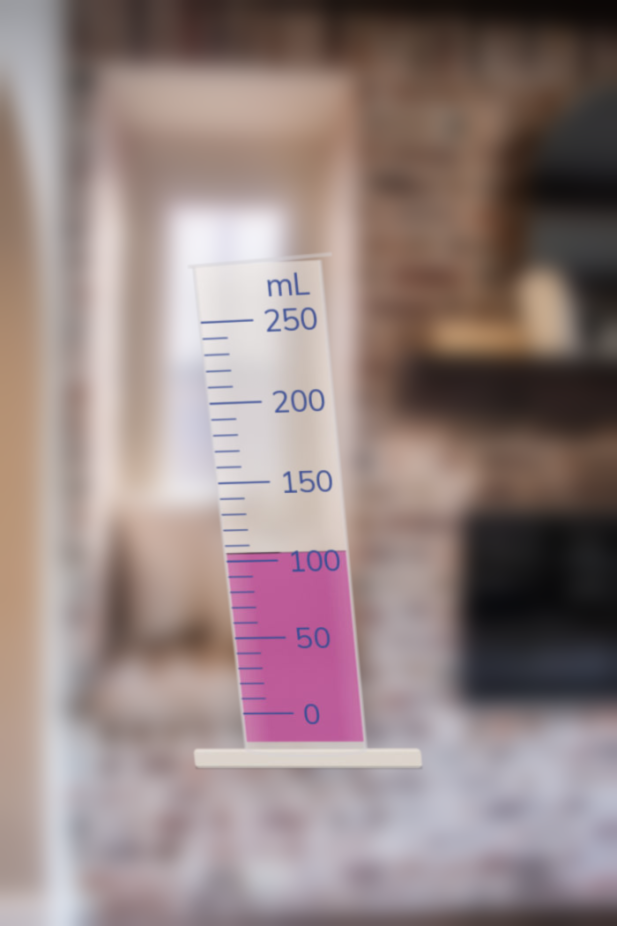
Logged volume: 105 mL
